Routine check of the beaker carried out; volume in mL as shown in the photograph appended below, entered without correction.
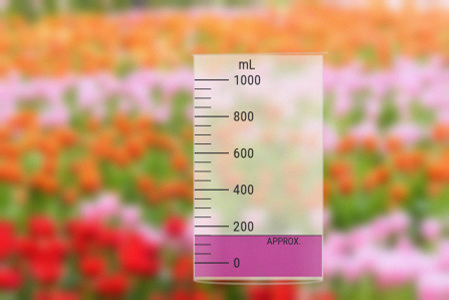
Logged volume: 150 mL
